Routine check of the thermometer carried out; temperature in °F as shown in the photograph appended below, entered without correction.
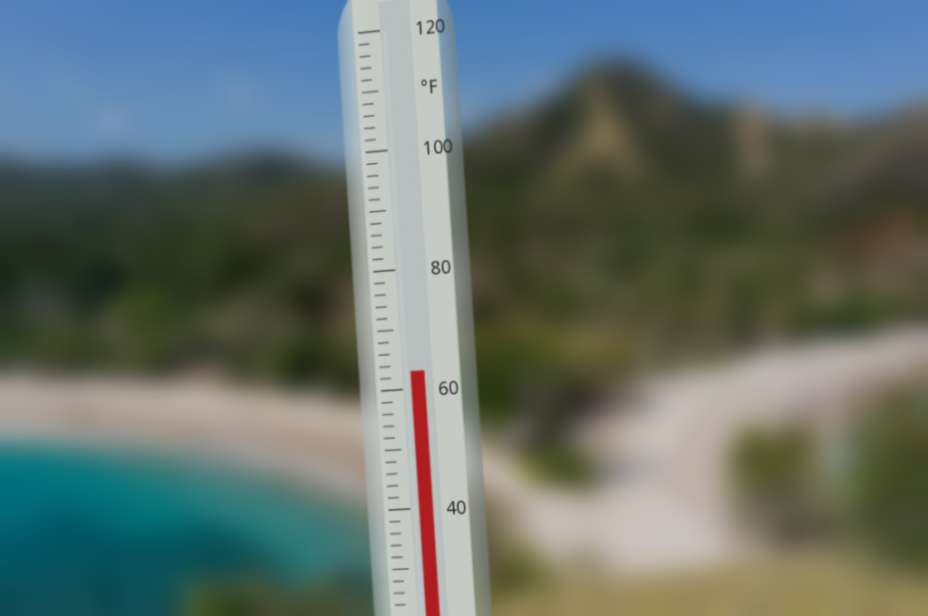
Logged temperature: 63 °F
